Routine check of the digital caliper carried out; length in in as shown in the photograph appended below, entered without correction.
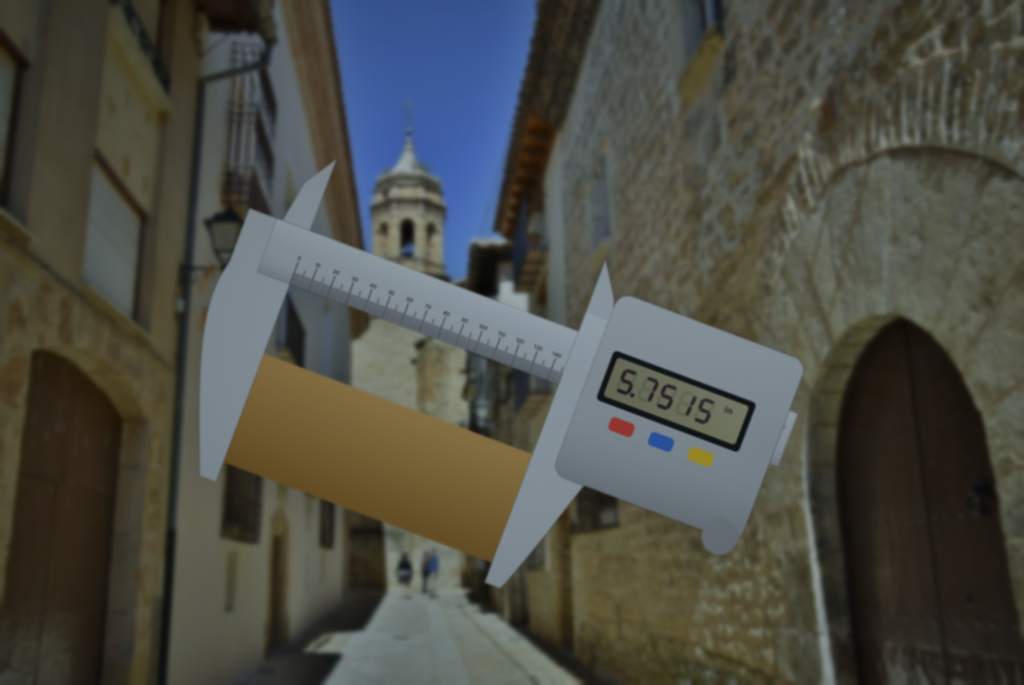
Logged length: 5.7515 in
